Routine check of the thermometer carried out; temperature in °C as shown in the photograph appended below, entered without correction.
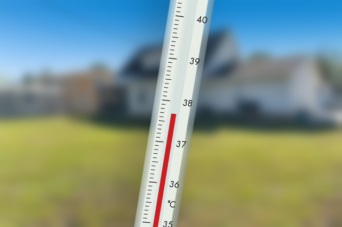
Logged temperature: 37.7 °C
